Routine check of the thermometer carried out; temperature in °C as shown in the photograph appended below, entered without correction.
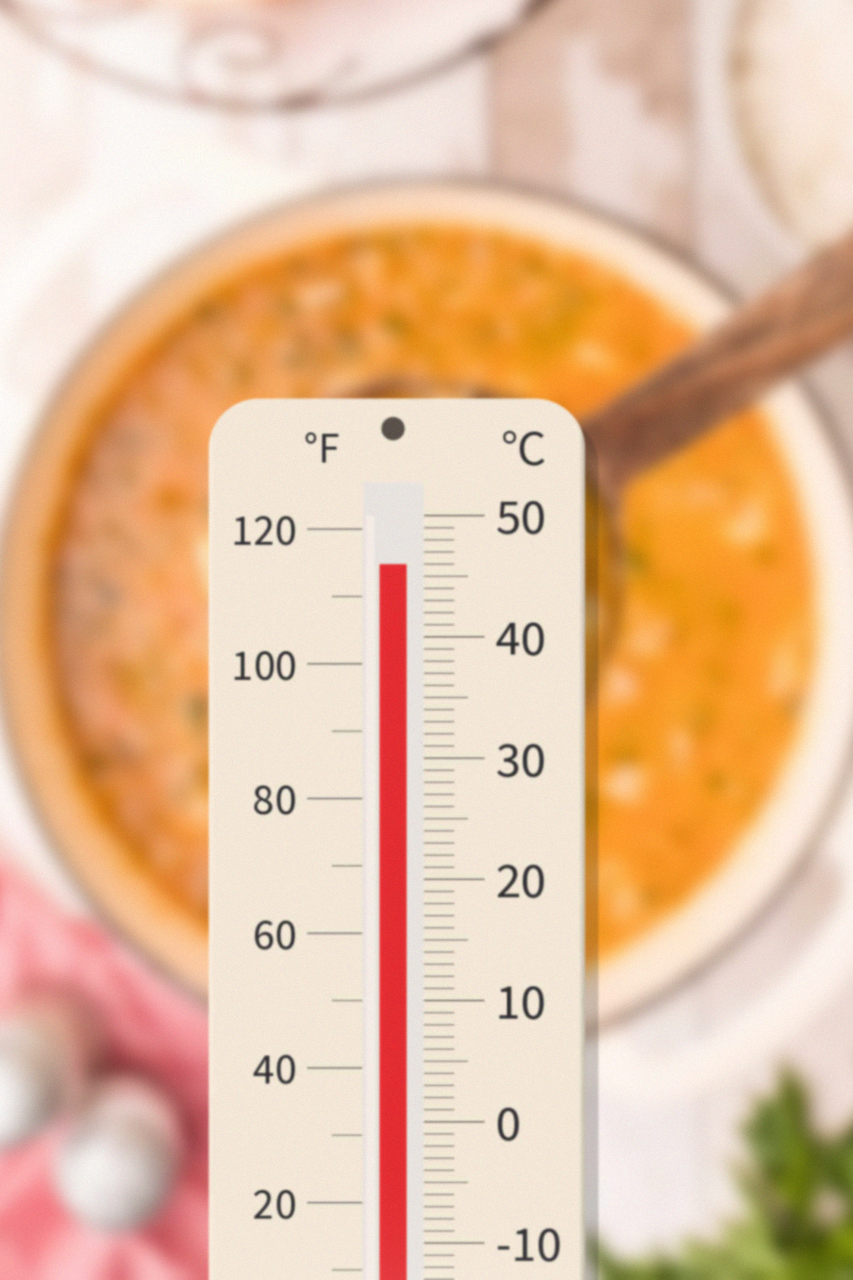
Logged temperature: 46 °C
